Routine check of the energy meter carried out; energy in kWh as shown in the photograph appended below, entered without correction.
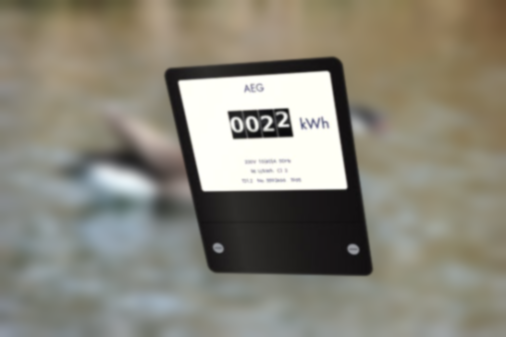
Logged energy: 22 kWh
